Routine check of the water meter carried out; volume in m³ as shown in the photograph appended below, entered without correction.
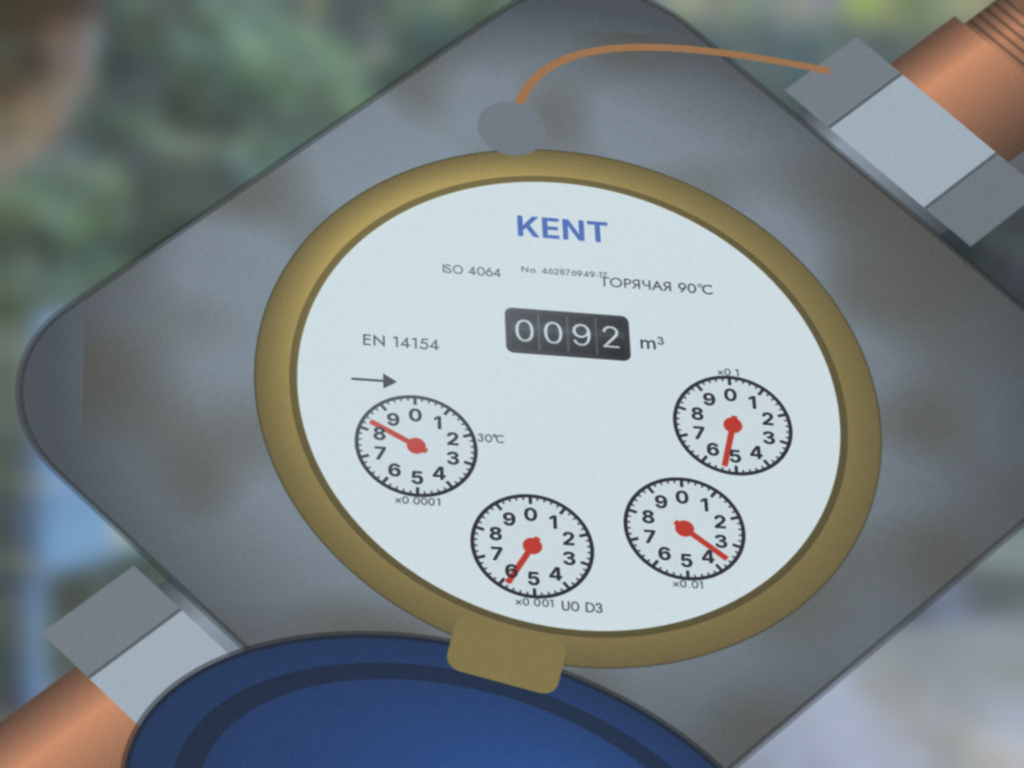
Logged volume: 92.5358 m³
